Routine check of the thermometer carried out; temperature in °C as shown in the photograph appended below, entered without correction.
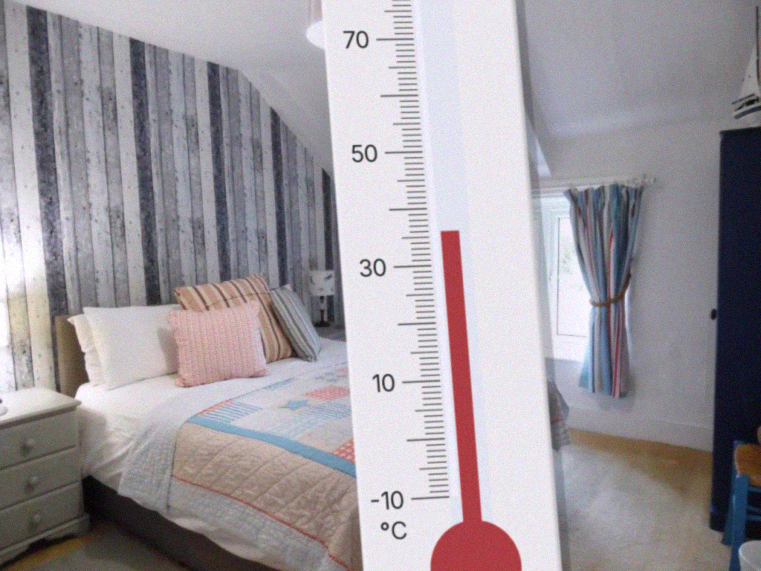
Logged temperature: 36 °C
